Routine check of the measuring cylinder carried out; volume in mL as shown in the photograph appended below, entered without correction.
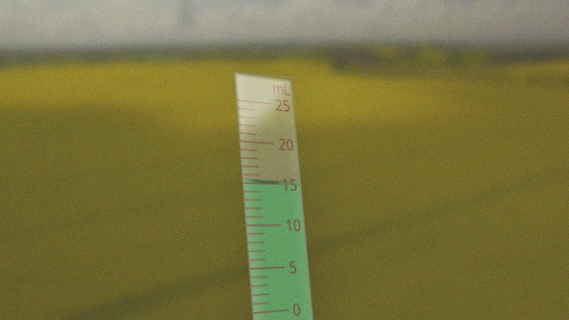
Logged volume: 15 mL
